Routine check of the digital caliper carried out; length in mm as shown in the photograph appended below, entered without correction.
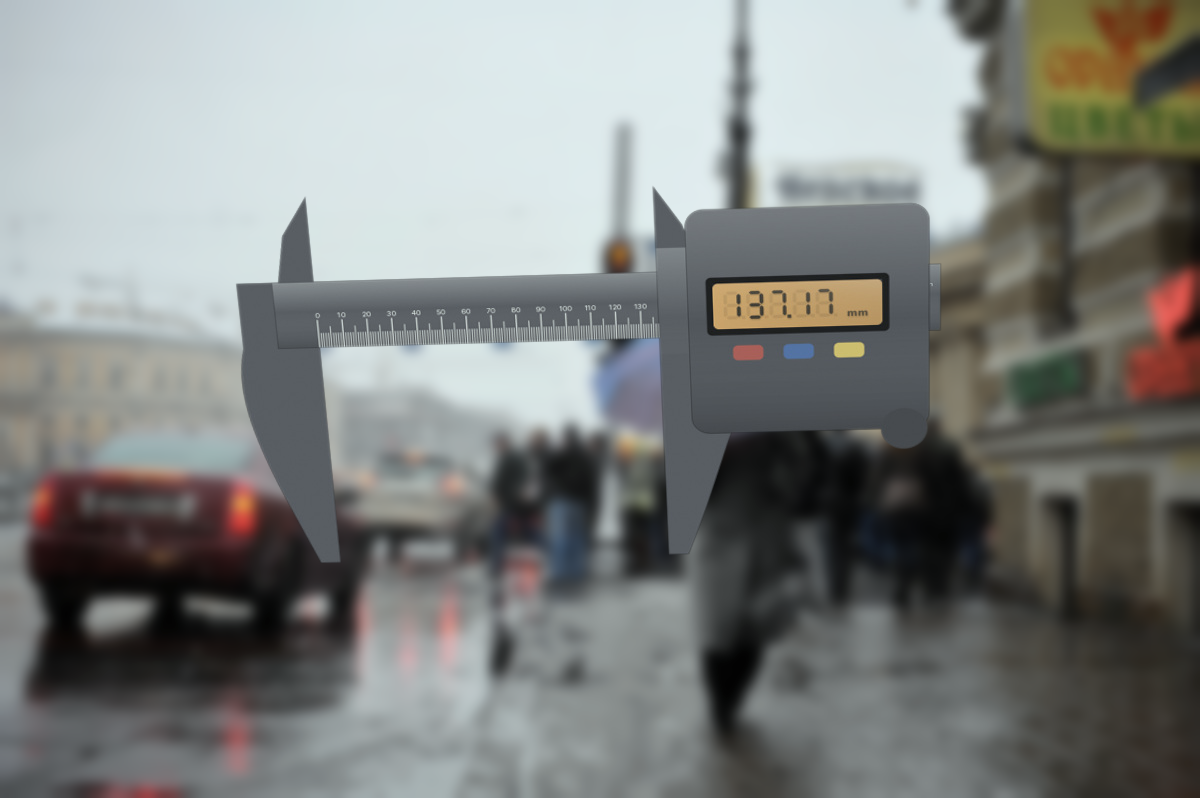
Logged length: 137.17 mm
